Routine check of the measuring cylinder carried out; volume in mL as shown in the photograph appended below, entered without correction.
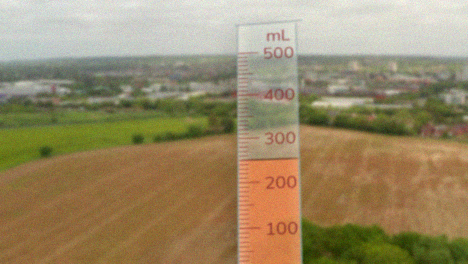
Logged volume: 250 mL
